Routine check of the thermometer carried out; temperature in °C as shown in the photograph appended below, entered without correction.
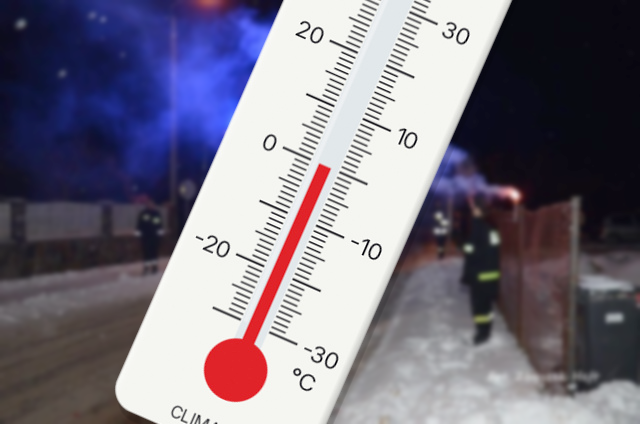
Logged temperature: 0 °C
